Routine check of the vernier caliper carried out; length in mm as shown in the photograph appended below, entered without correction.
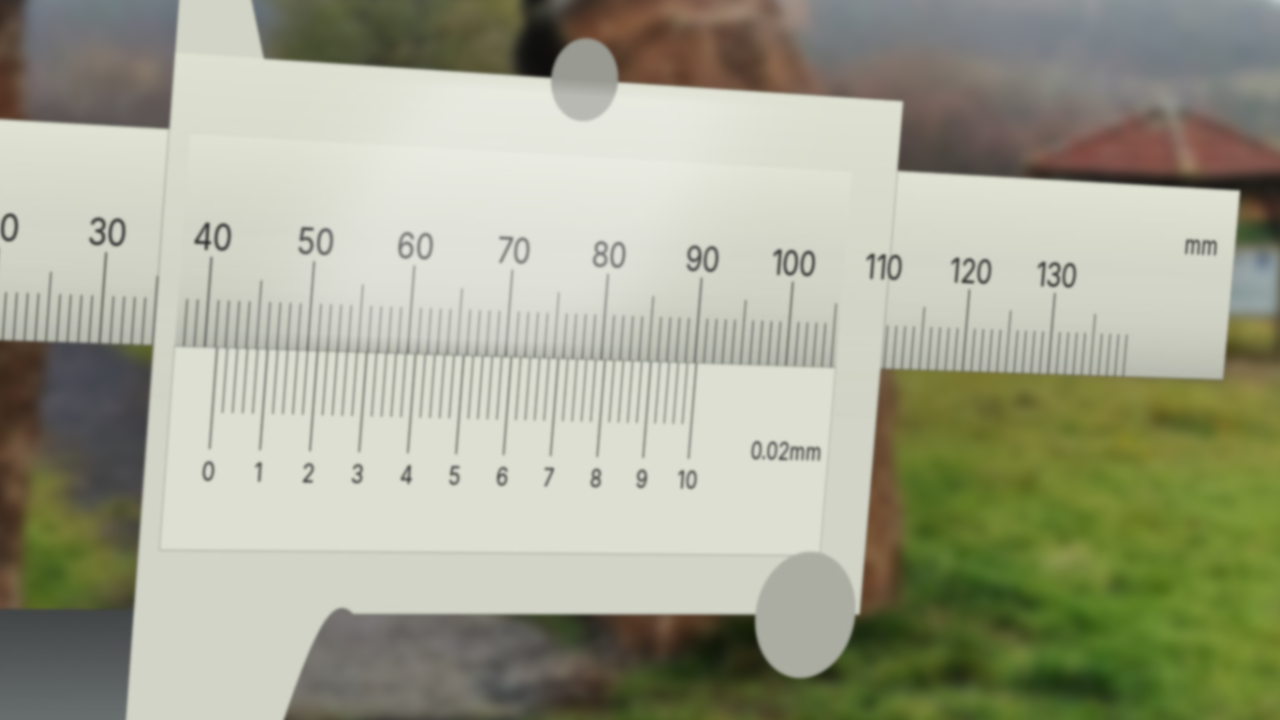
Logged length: 41.2 mm
